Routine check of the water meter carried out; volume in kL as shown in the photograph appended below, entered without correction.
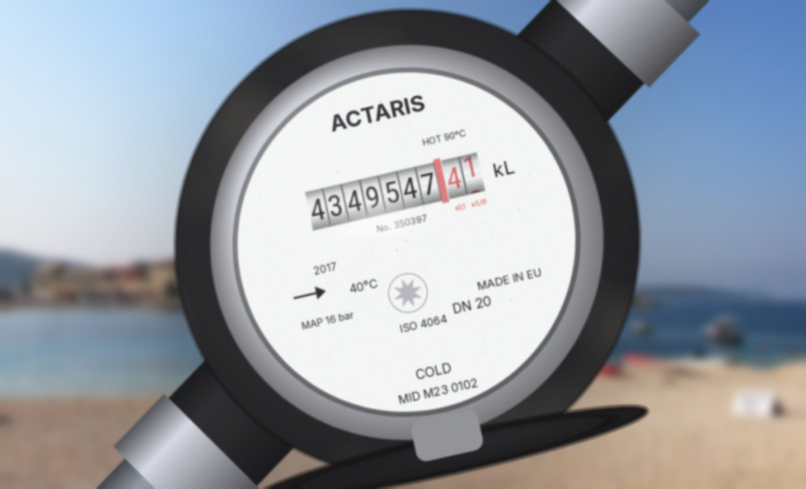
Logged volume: 4349547.41 kL
